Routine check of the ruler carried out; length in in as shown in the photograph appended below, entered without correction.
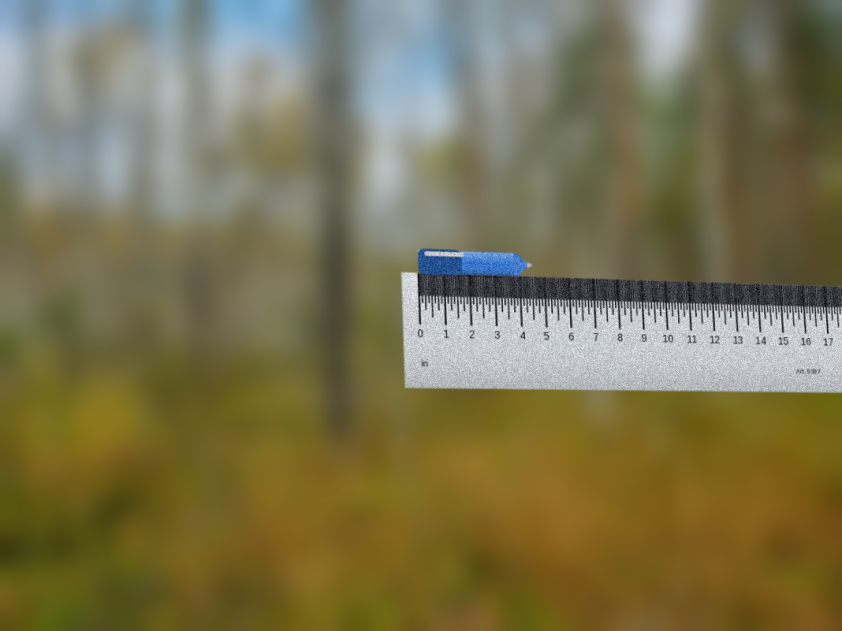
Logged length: 4.5 in
